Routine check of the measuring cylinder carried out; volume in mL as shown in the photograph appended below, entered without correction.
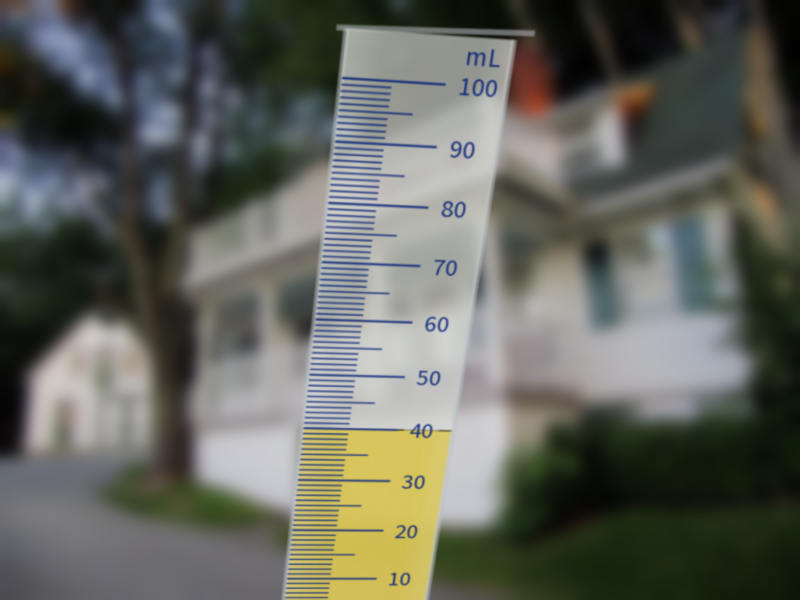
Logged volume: 40 mL
